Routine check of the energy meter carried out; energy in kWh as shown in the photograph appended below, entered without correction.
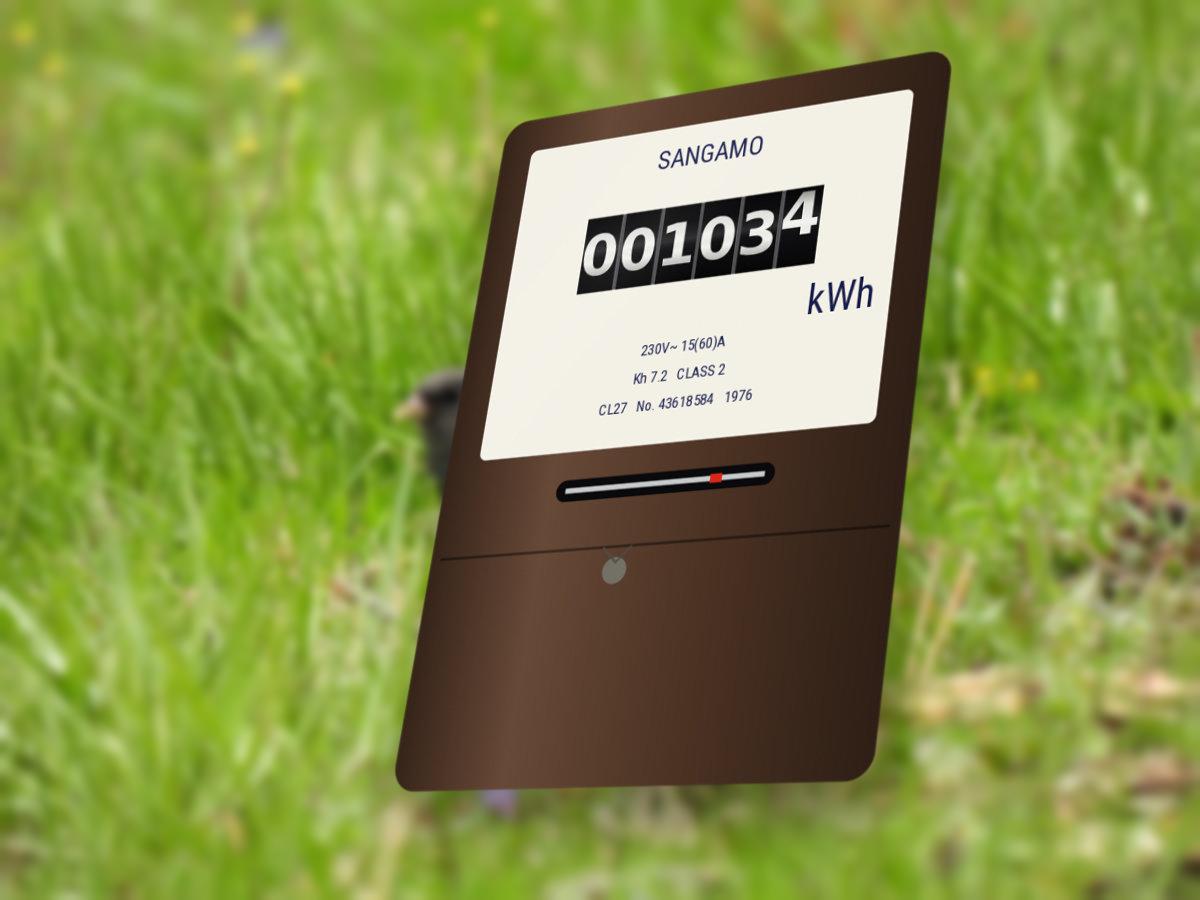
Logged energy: 1034 kWh
